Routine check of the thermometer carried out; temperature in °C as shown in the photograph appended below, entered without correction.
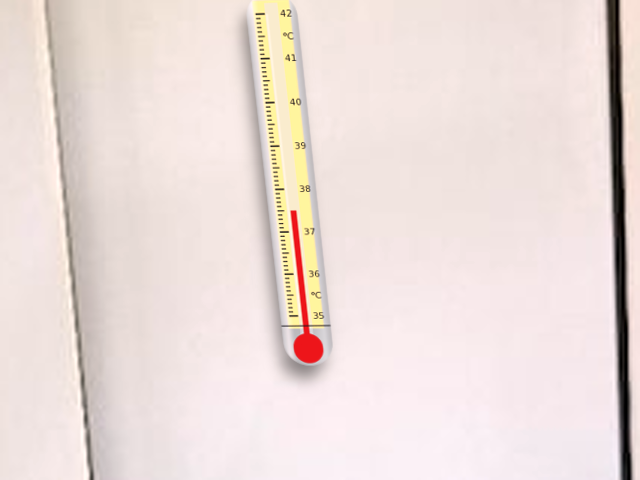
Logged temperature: 37.5 °C
